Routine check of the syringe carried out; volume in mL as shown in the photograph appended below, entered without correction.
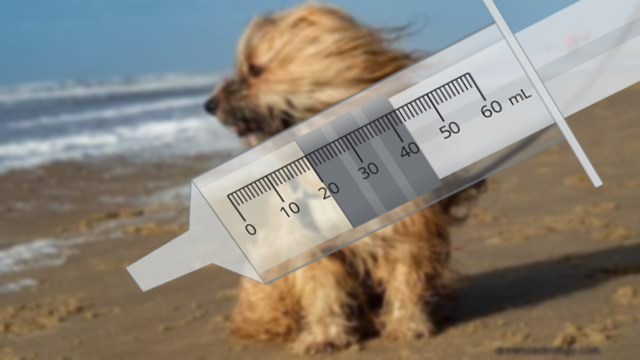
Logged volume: 20 mL
